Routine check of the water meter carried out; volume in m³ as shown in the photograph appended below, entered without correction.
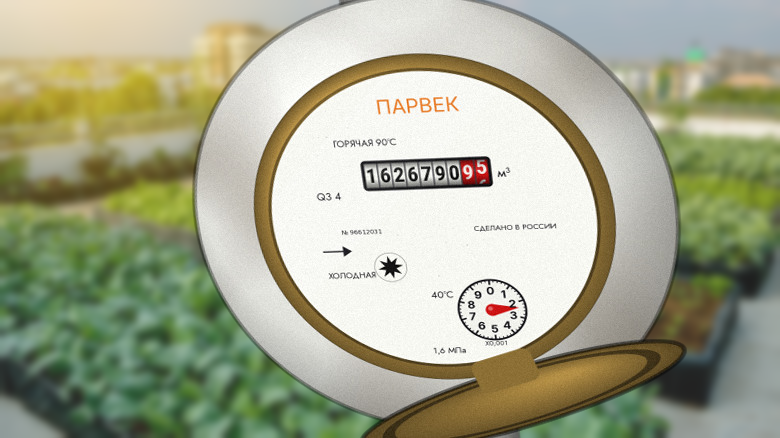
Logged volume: 1626790.952 m³
